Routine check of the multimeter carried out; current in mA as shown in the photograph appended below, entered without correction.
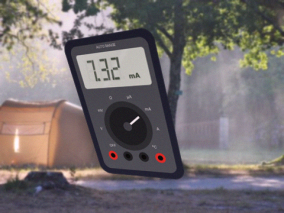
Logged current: 7.32 mA
